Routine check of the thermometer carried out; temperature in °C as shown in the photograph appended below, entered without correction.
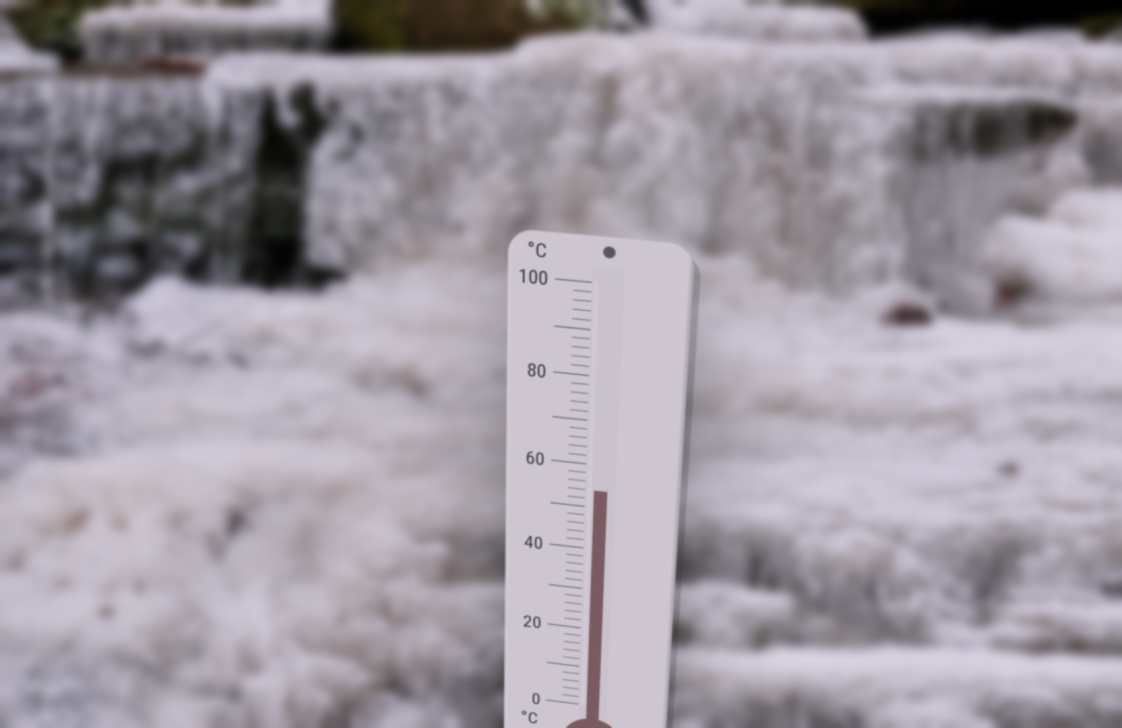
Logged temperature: 54 °C
